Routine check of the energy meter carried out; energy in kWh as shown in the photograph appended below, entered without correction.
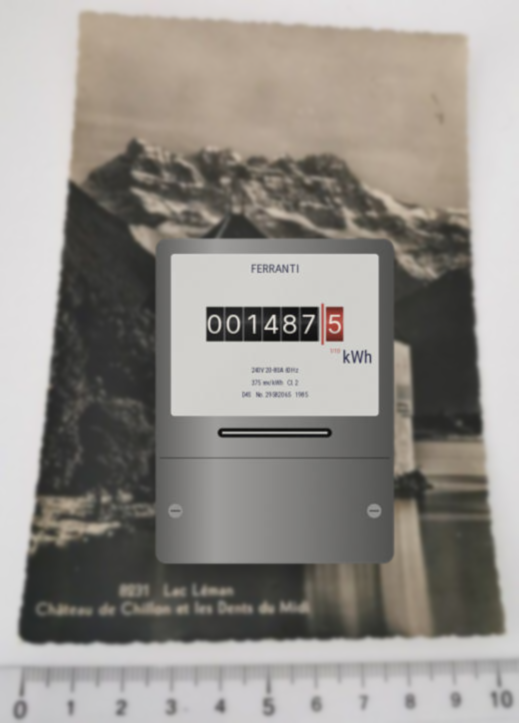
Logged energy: 1487.5 kWh
